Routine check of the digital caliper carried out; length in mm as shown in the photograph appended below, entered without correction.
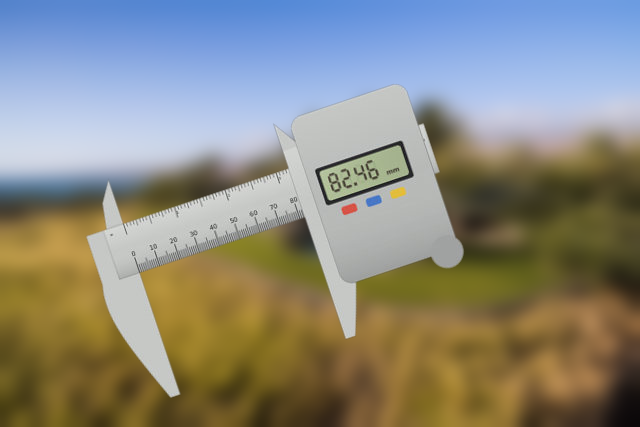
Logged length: 82.46 mm
